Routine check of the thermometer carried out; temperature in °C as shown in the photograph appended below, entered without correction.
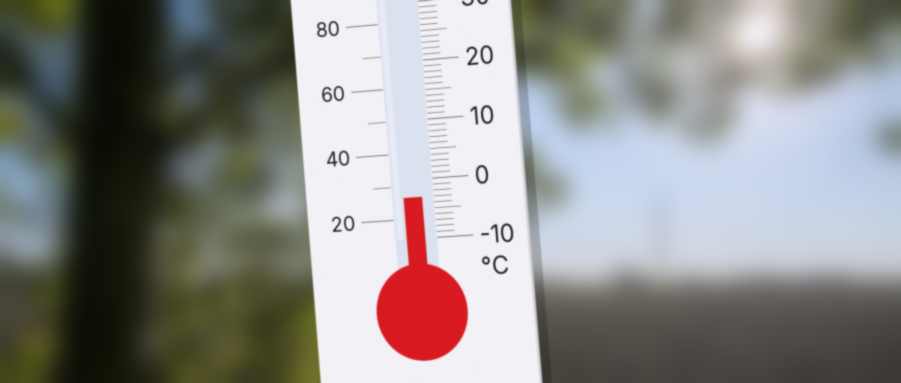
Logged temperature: -3 °C
